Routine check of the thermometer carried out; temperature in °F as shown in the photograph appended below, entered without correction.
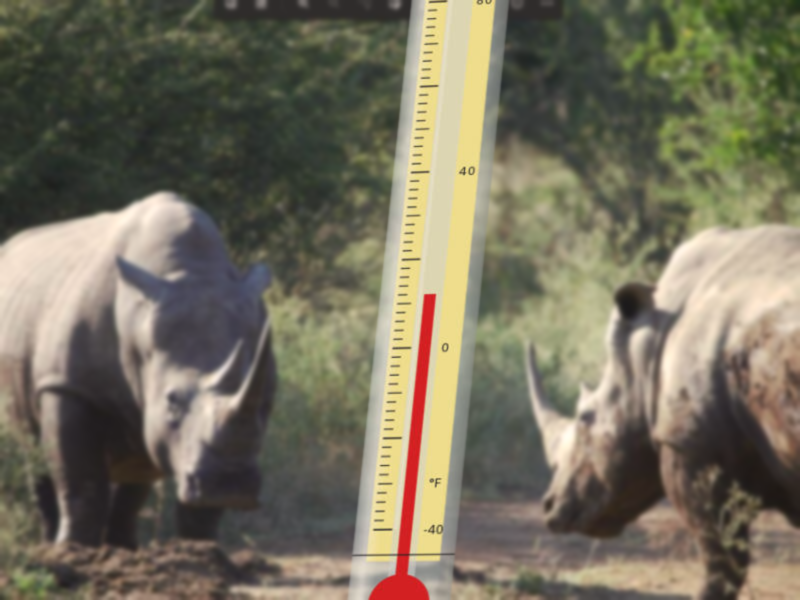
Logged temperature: 12 °F
